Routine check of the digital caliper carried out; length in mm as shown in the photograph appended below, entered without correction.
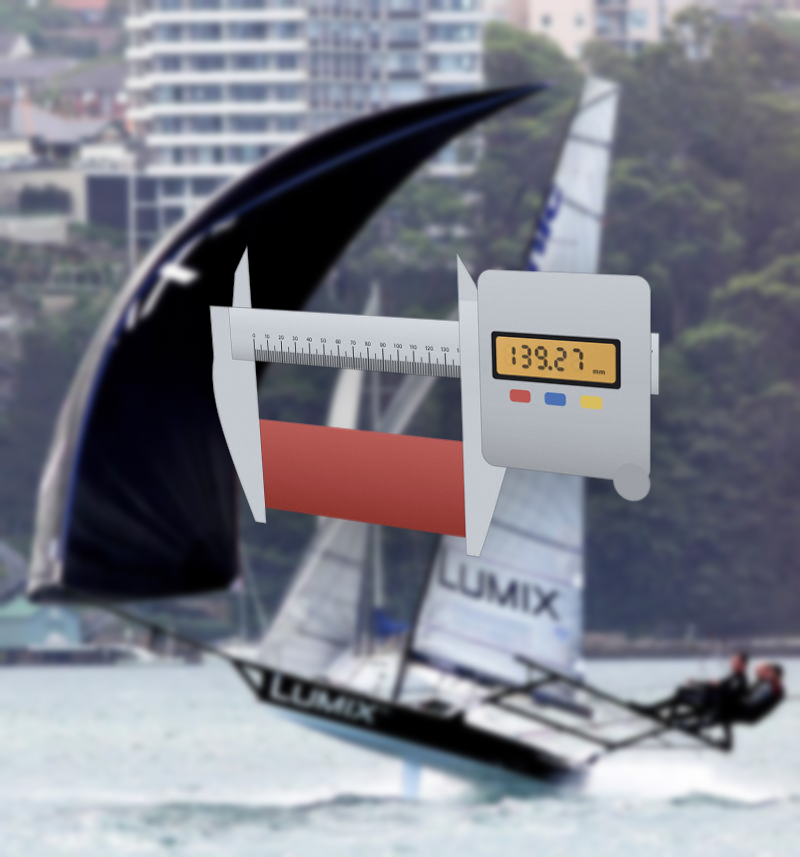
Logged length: 139.27 mm
